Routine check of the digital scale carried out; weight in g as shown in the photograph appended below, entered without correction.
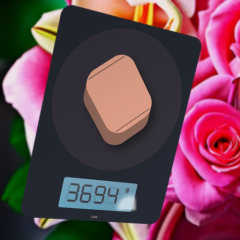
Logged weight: 3694 g
